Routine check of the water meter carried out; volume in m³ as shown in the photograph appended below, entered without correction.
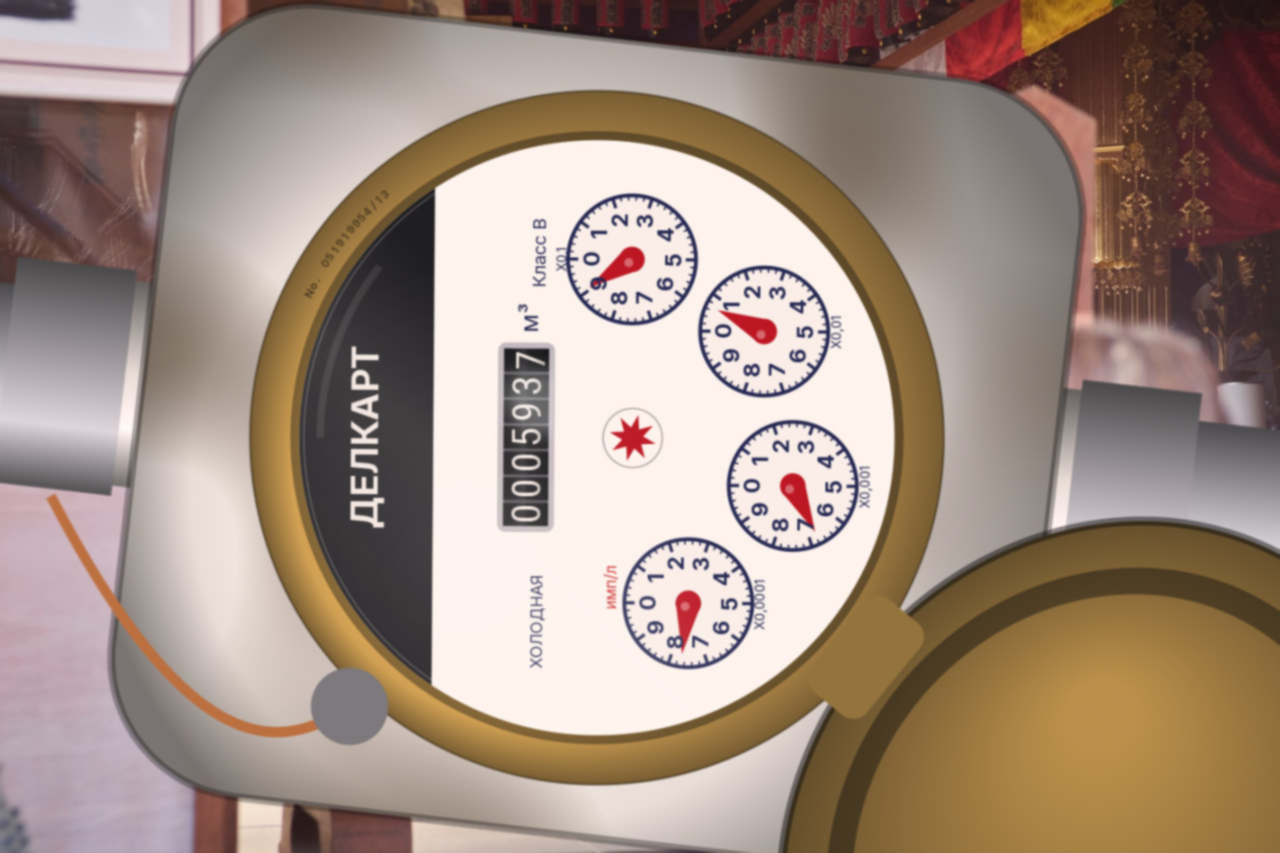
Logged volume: 5936.9067 m³
